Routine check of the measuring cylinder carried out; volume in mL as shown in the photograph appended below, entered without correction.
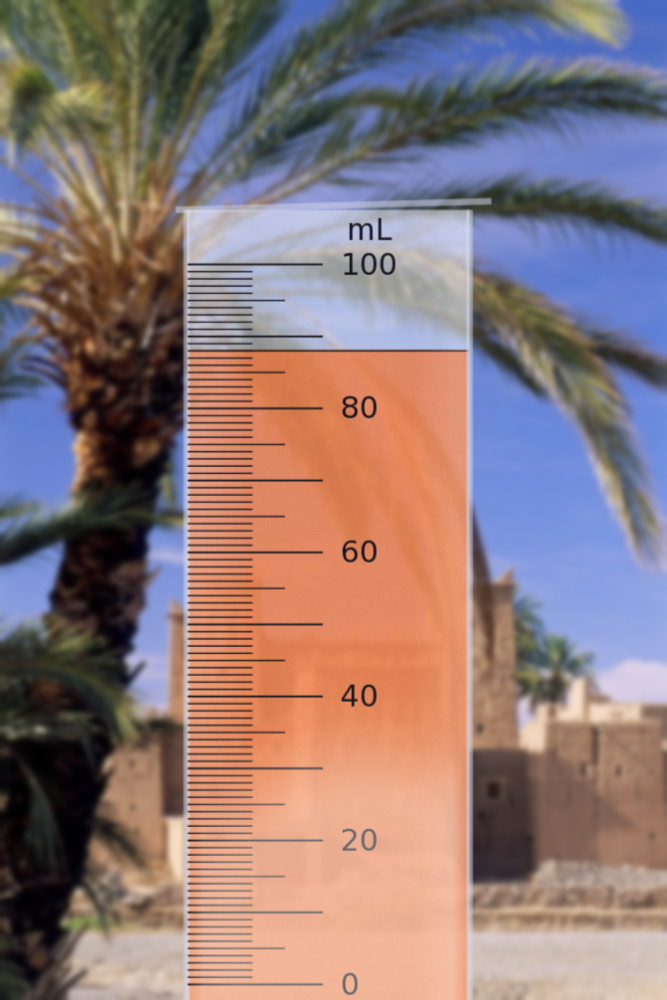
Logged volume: 88 mL
